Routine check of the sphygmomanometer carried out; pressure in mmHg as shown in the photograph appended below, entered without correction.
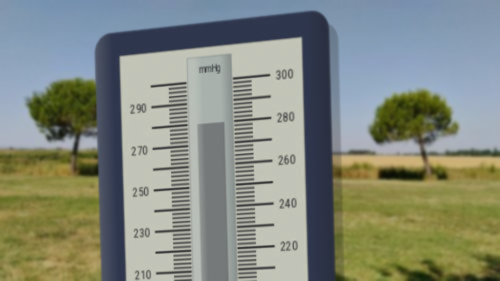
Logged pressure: 280 mmHg
